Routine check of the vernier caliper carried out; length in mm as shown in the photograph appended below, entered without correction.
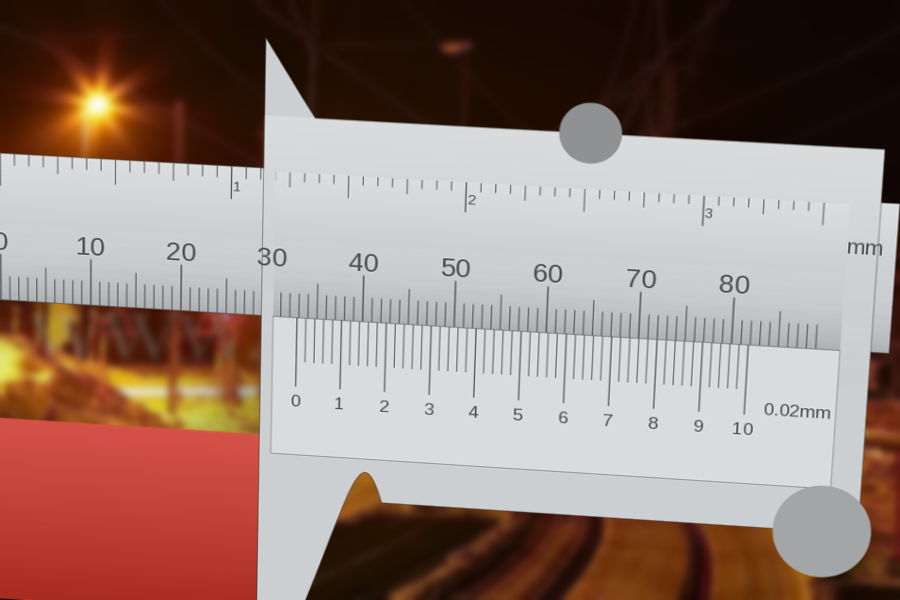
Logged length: 32.8 mm
